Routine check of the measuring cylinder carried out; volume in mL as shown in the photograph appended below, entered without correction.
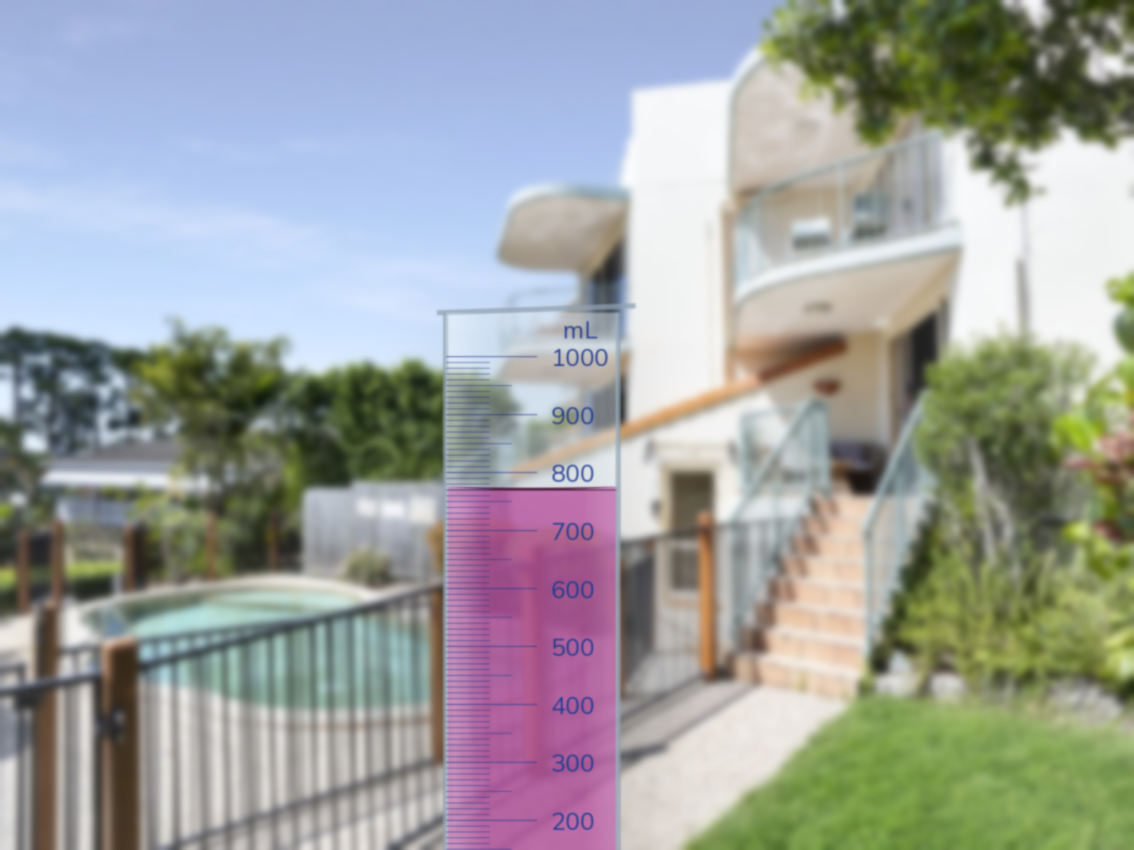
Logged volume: 770 mL
